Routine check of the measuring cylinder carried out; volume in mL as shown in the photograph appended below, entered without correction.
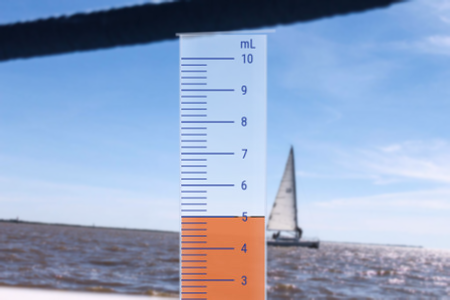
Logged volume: 5 mL
